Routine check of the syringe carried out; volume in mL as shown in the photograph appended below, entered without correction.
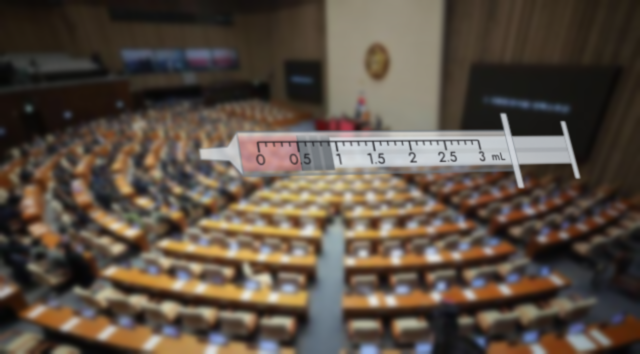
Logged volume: 0.5 mL
